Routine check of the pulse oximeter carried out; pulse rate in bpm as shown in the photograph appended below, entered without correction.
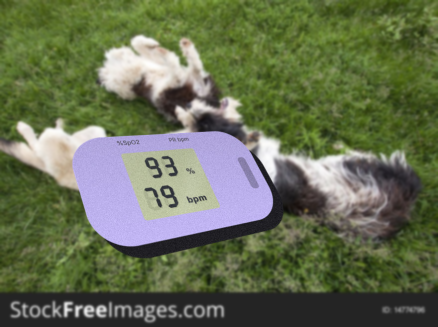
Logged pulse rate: 79 bpm
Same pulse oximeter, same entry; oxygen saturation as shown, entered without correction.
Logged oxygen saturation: 93 %
